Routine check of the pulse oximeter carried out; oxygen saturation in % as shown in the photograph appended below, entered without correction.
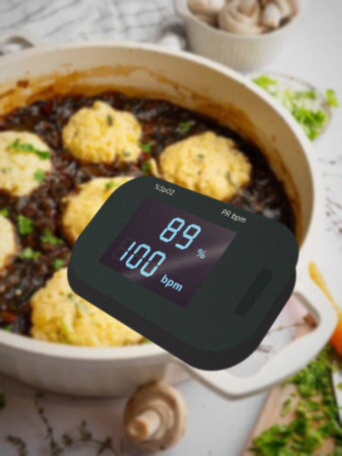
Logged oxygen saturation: 89 %
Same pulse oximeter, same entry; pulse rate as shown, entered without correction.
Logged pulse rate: 100 bpm
